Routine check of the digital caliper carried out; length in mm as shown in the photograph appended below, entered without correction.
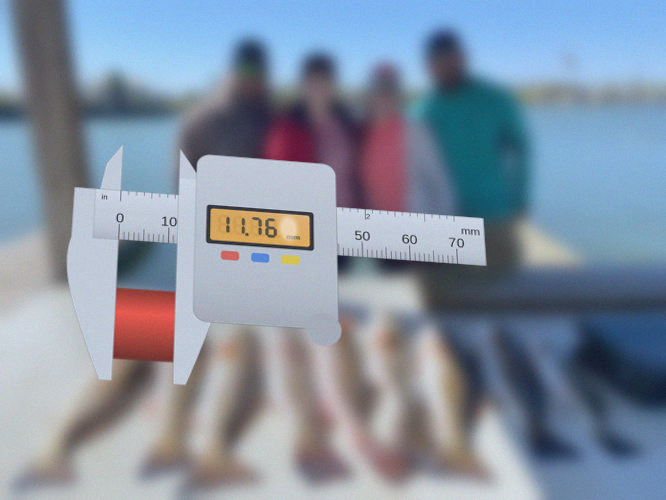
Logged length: 11.76 mm
